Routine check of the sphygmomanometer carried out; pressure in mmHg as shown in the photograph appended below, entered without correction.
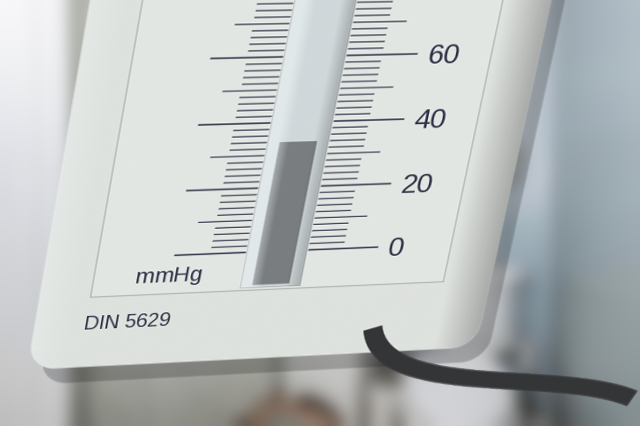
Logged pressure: 34 mmHg
